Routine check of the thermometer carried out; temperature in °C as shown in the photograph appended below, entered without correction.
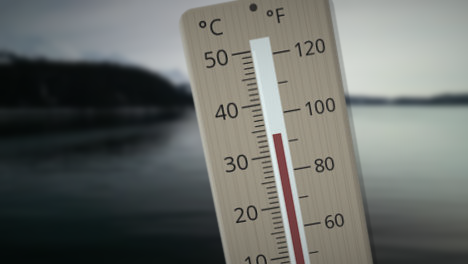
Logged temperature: 34 °C
